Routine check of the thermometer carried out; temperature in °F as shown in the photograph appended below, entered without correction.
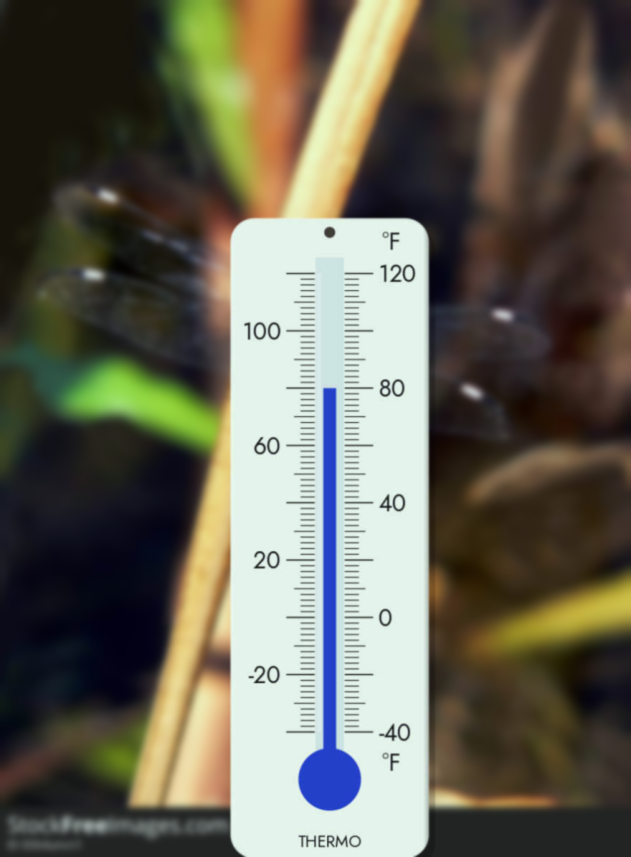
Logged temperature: 80 °F
